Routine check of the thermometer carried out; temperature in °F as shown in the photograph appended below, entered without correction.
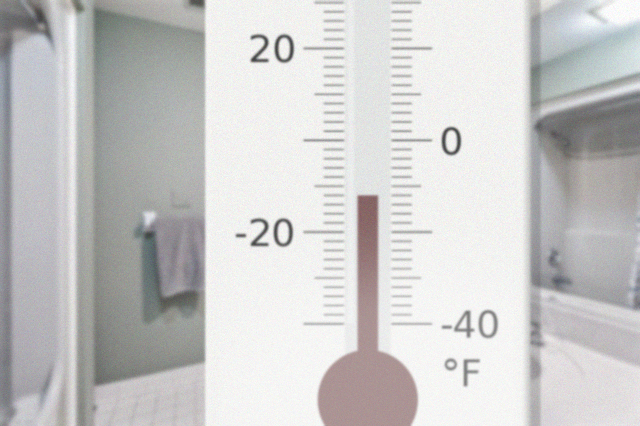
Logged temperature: -12 °F
